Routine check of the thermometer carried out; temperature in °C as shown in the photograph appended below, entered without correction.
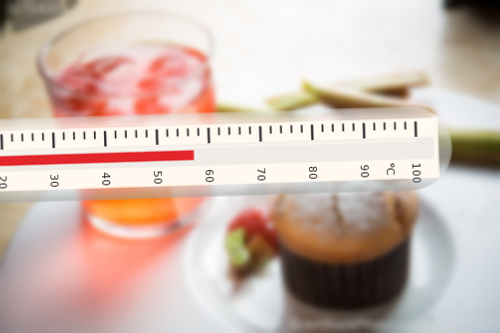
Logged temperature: 57 °C
